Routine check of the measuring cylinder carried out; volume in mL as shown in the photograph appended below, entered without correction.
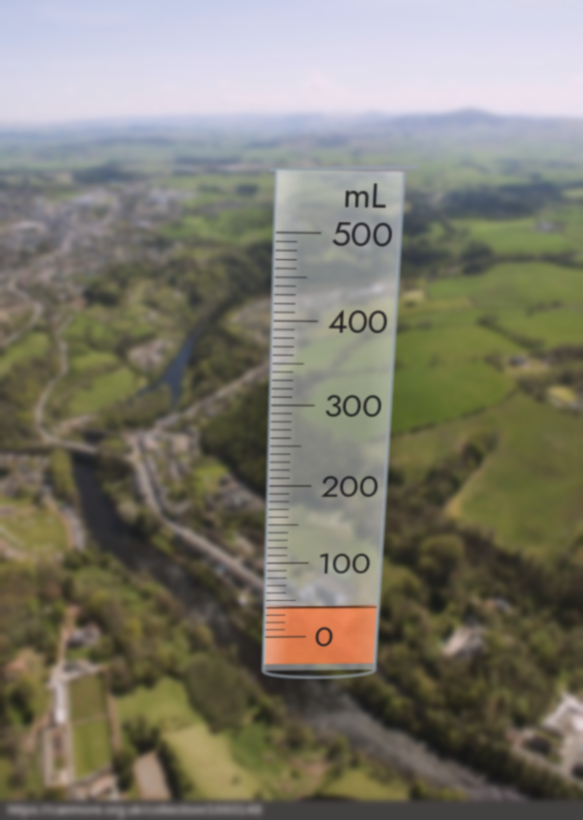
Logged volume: 40 mL
